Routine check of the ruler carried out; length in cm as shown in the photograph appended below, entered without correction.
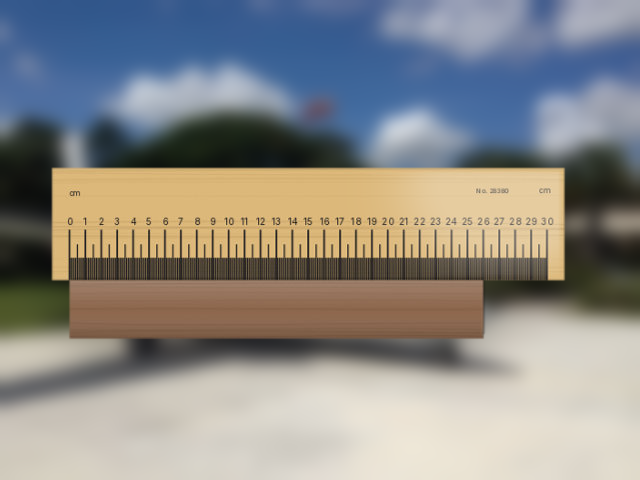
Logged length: 26 cm
